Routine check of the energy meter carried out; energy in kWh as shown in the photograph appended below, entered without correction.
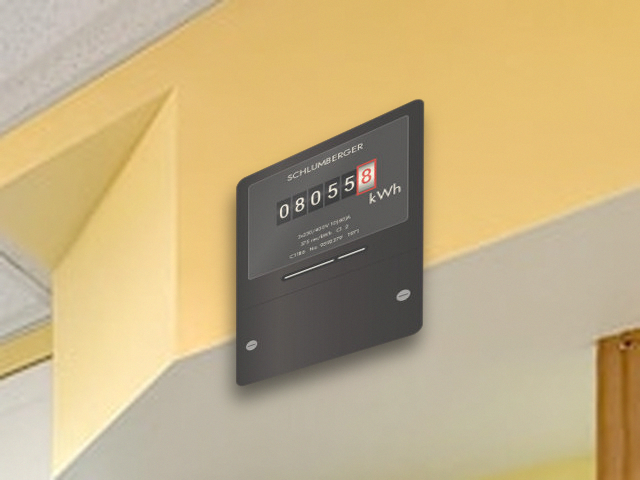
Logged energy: 8055.8 kWh
